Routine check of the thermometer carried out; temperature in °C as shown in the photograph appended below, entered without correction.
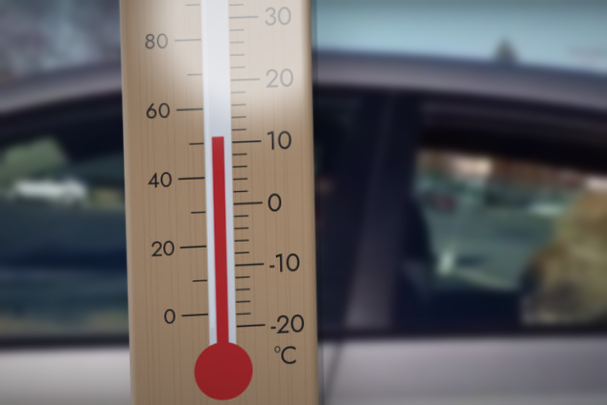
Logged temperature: 11 °C
